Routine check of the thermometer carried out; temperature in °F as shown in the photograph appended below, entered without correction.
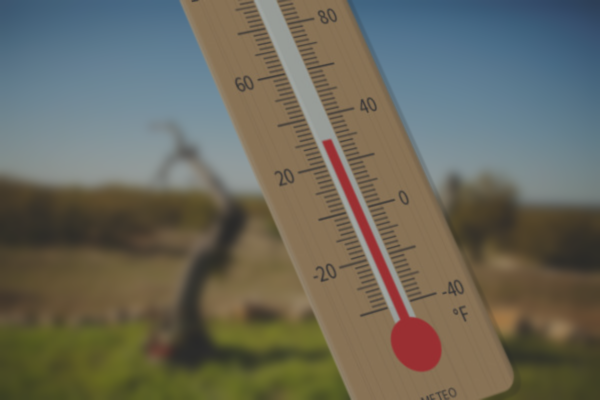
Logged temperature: 30 °F
